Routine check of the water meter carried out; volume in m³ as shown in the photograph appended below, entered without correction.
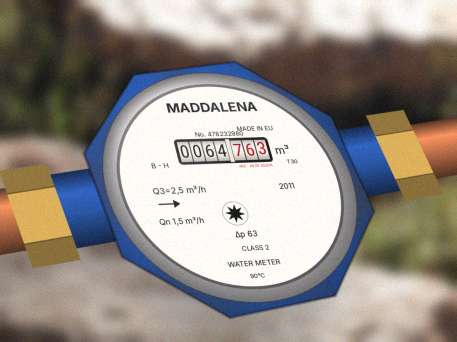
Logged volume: 64.763 m³
